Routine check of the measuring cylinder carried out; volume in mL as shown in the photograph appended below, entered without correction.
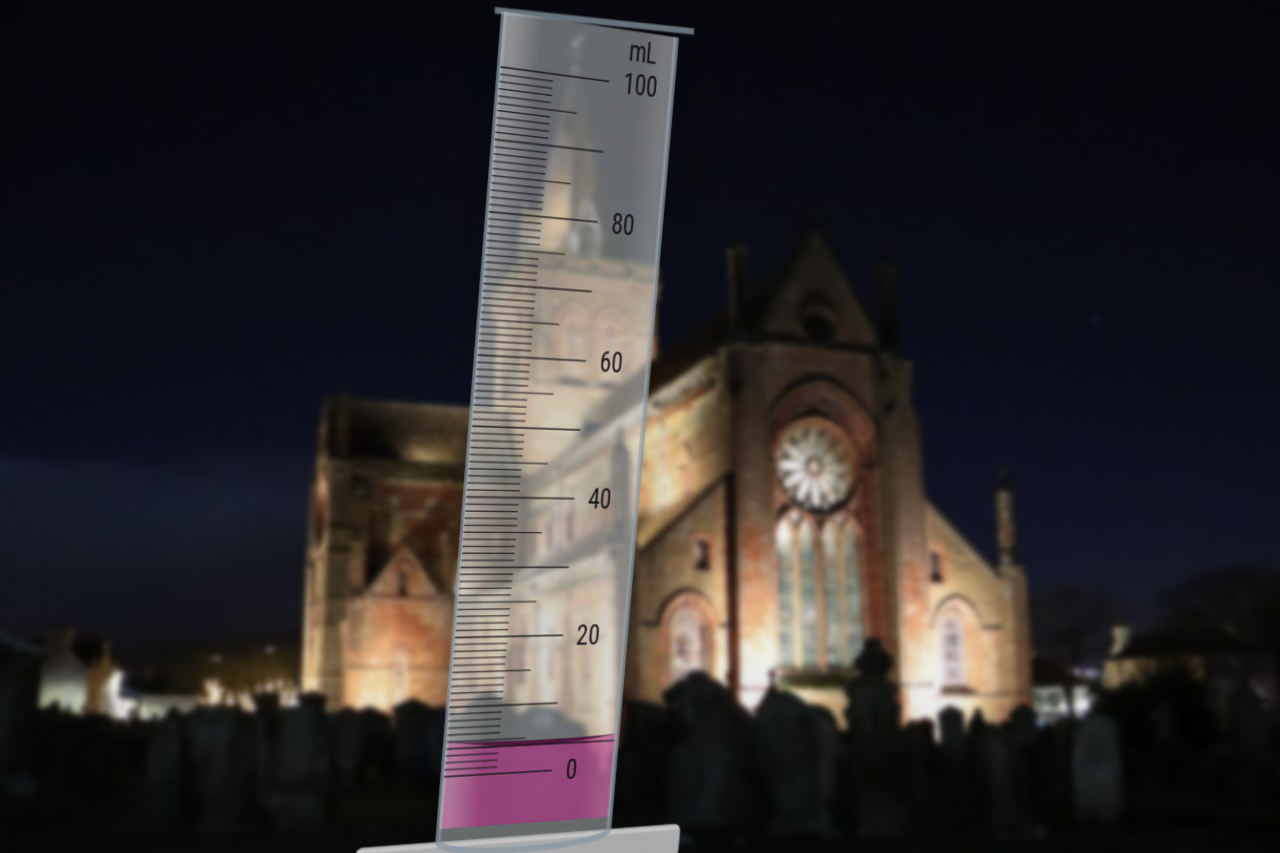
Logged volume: 4 mL
